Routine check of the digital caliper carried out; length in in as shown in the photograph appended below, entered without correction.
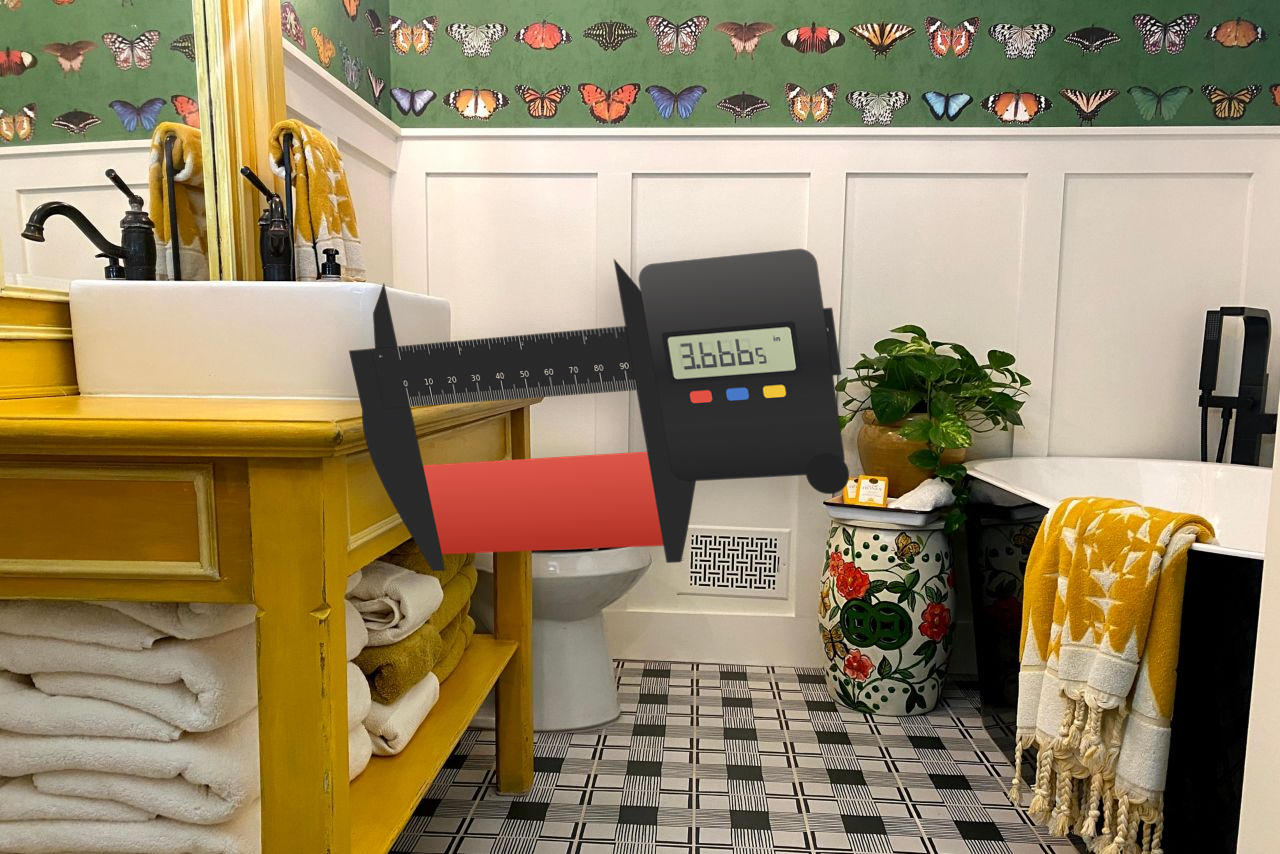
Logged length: 3.6665 in
